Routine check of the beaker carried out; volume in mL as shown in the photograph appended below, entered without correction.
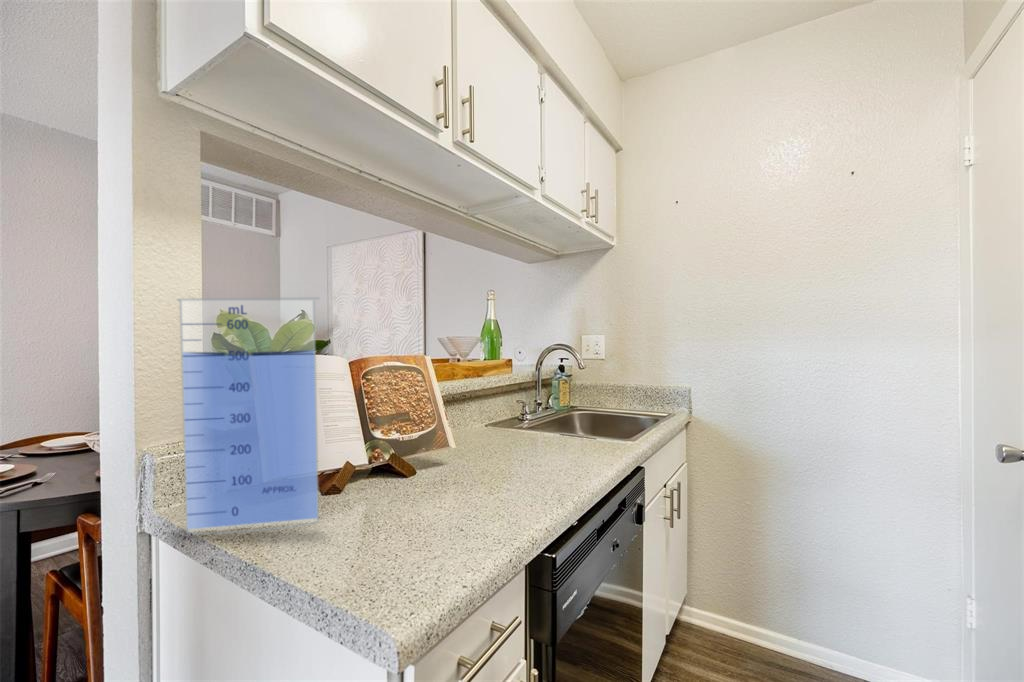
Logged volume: 500 mL
